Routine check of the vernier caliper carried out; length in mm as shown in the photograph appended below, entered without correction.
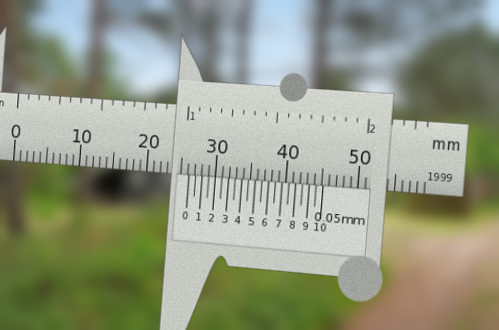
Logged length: 26.2 mm
